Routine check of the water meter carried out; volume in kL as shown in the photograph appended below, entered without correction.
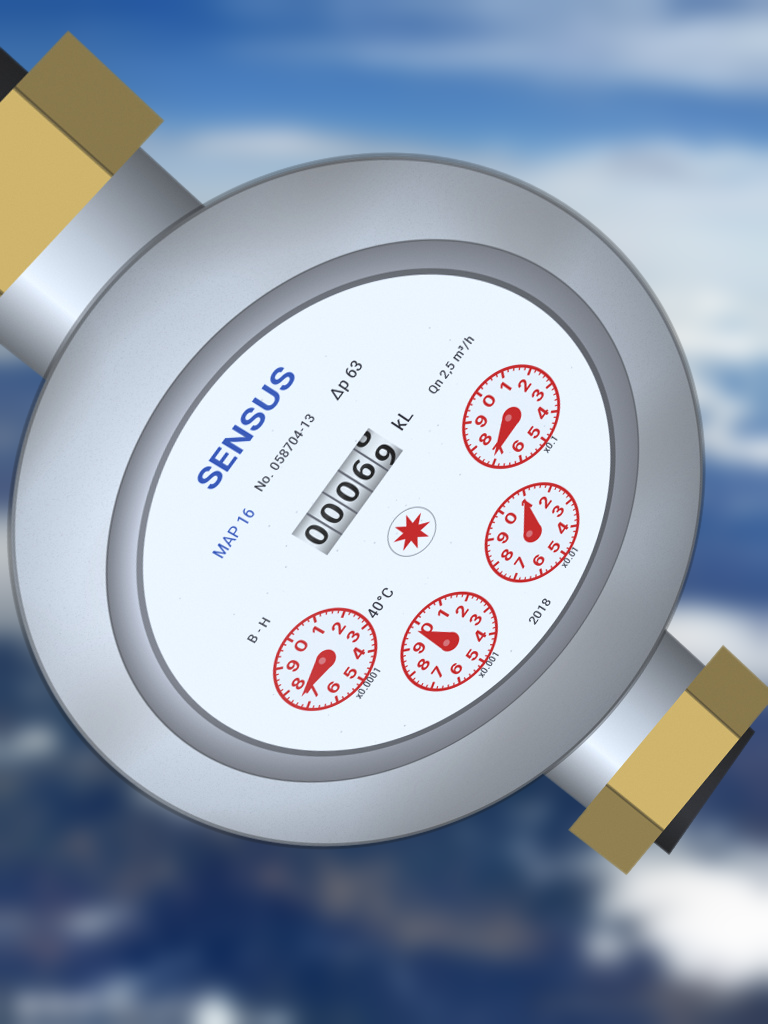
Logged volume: 68.7097 kL
